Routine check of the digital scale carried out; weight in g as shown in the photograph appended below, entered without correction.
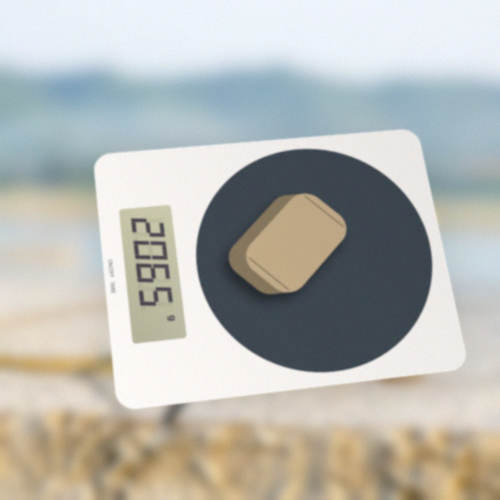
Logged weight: 2065 g
